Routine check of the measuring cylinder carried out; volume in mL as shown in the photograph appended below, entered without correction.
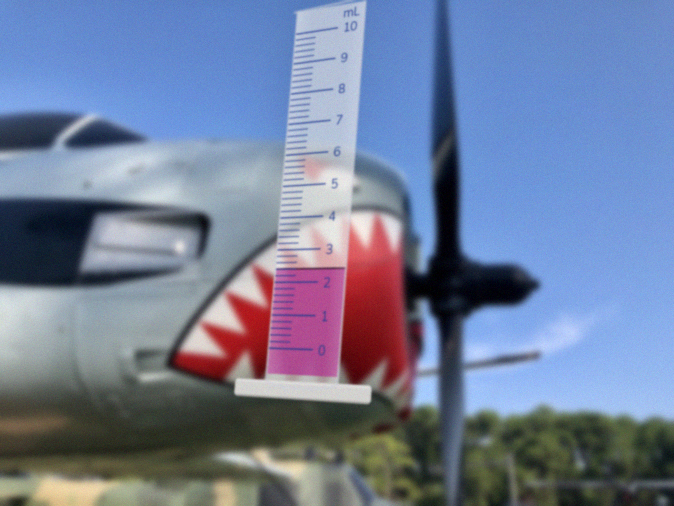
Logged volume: 2.4 mL
